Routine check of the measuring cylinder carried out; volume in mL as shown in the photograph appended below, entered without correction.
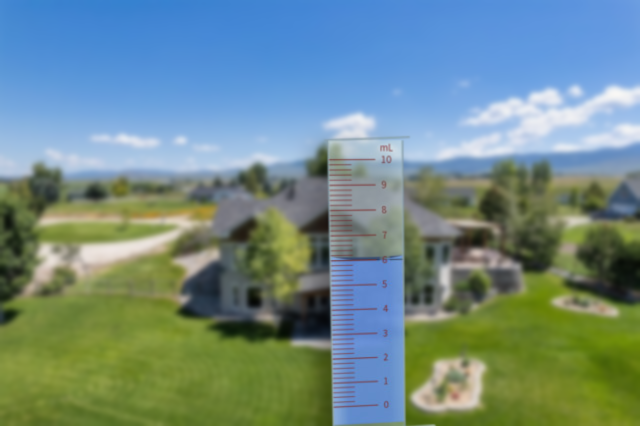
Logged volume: 6 mL
